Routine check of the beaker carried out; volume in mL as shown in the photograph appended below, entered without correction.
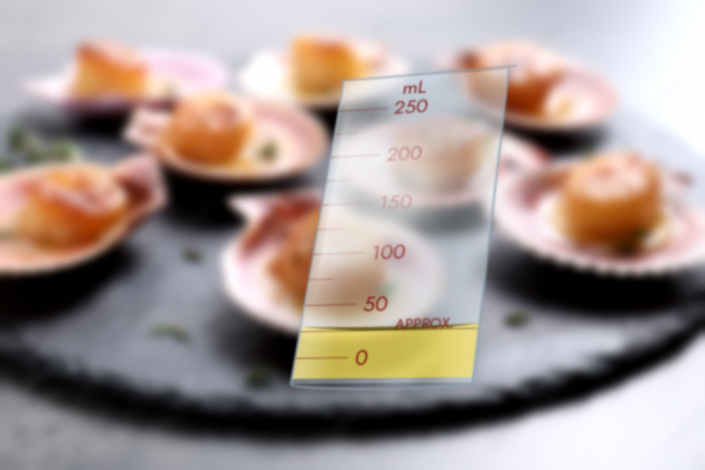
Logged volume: 25 mL
